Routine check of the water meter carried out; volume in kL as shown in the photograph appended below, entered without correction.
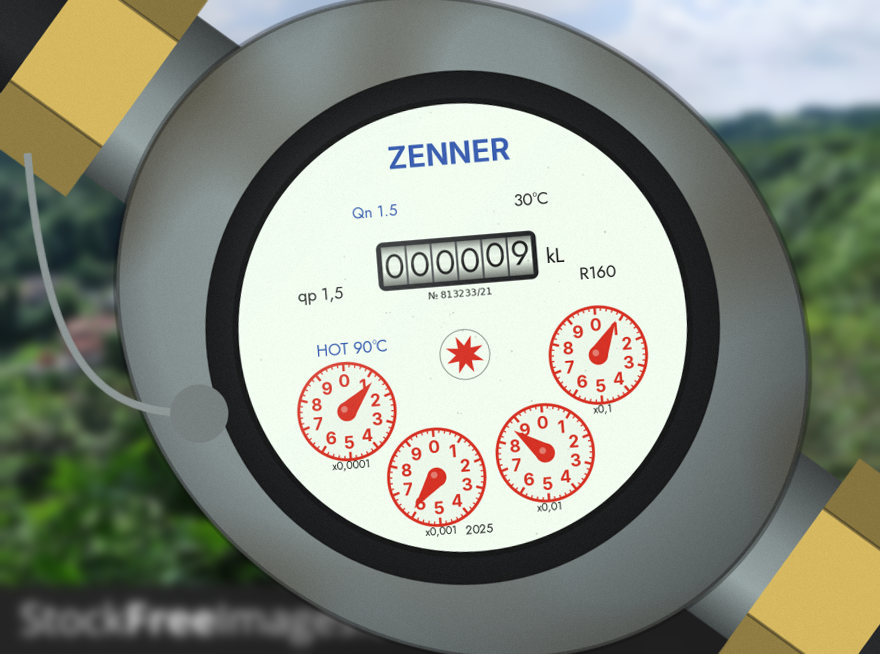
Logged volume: 9.0861 kL
